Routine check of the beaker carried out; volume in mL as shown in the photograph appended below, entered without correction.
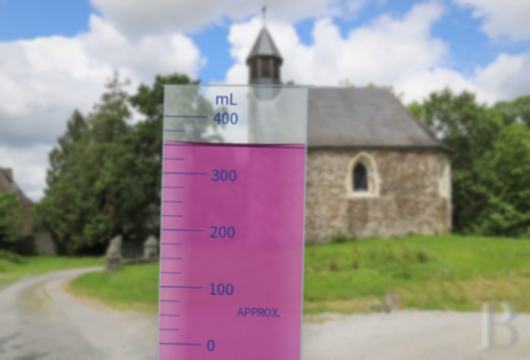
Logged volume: 350 mL
